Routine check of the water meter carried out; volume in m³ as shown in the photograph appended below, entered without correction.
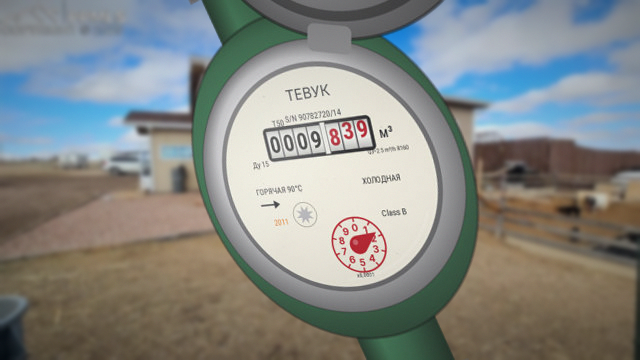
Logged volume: 9.8391 m³
